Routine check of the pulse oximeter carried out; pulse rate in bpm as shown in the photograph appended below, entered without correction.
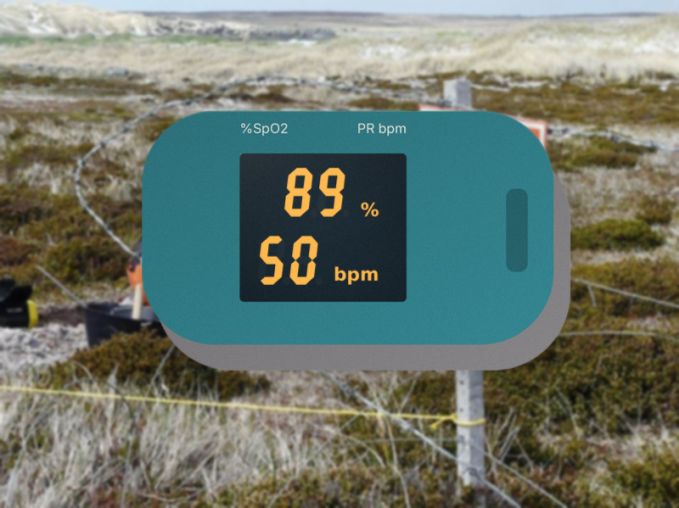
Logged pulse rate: 50 bpm
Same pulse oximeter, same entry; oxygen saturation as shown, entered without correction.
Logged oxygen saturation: 89 %
